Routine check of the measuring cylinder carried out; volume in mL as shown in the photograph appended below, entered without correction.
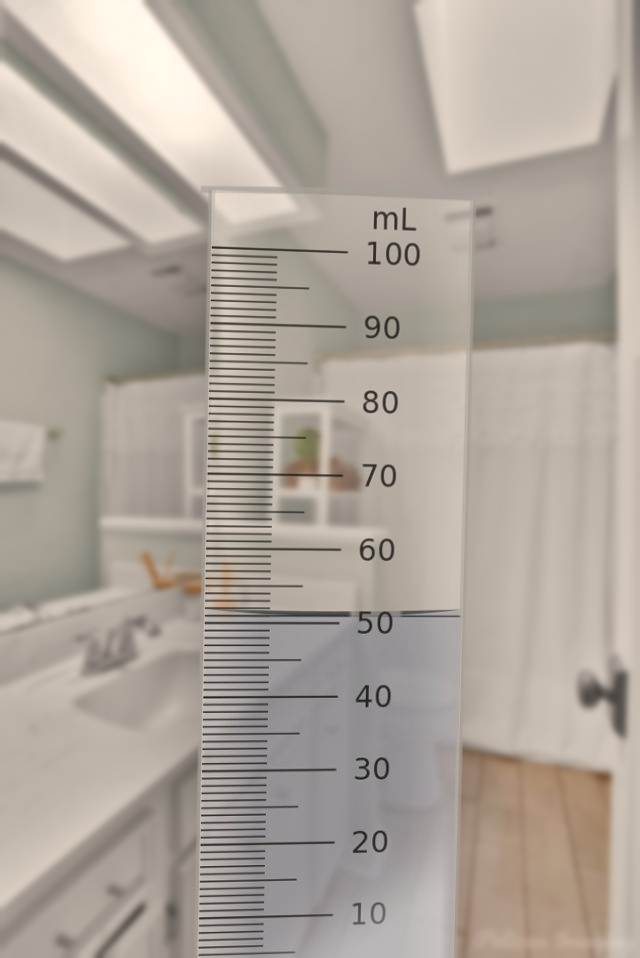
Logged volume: 51 mL
